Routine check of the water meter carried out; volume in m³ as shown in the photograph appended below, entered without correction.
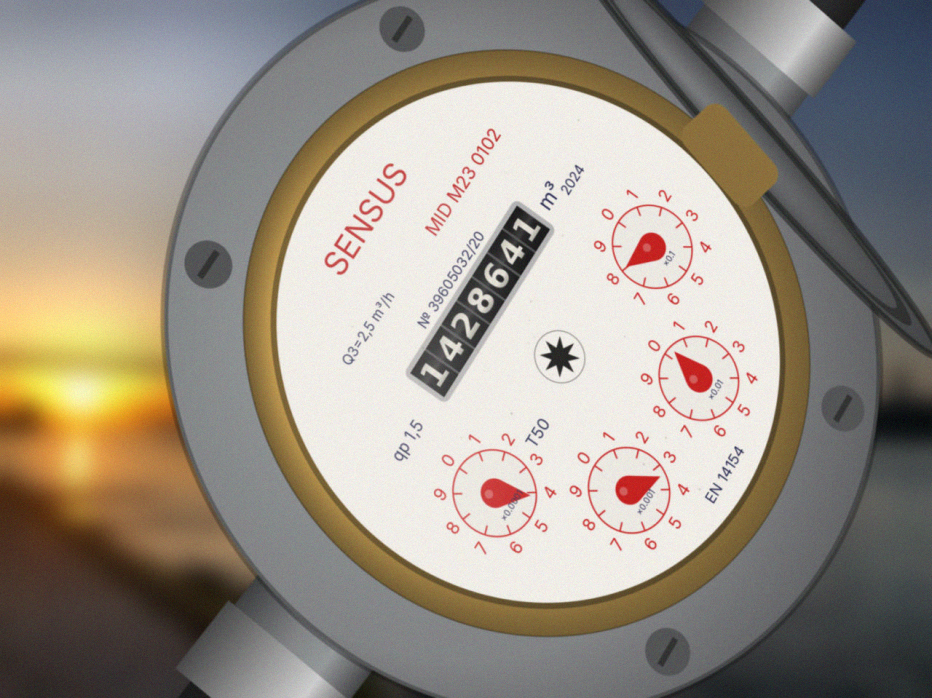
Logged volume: 1428641.8034 m³
